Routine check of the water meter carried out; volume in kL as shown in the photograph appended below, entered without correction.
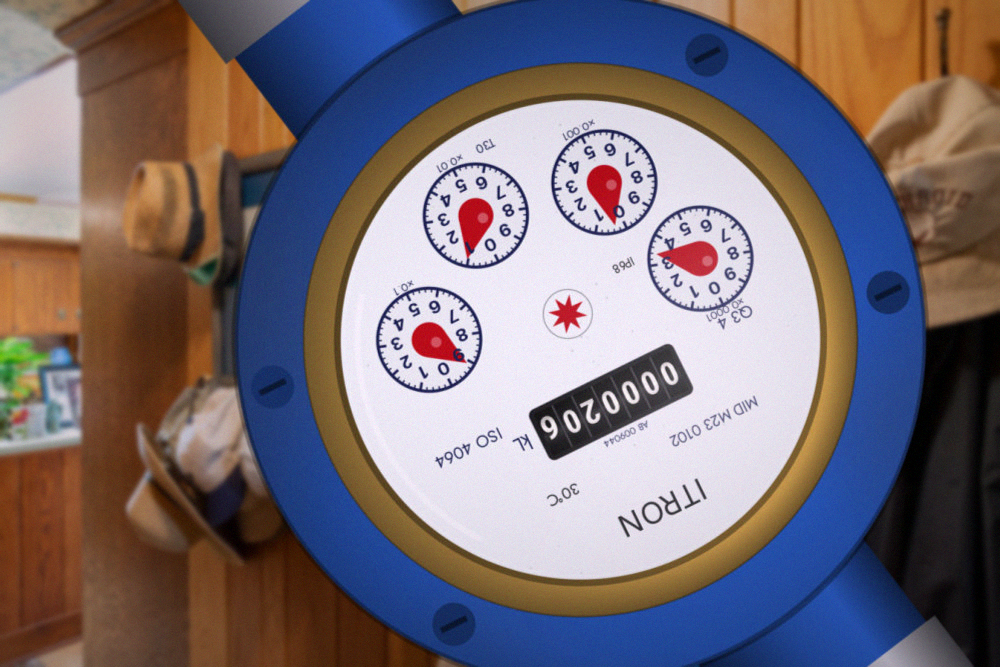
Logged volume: 205.9103 kL
